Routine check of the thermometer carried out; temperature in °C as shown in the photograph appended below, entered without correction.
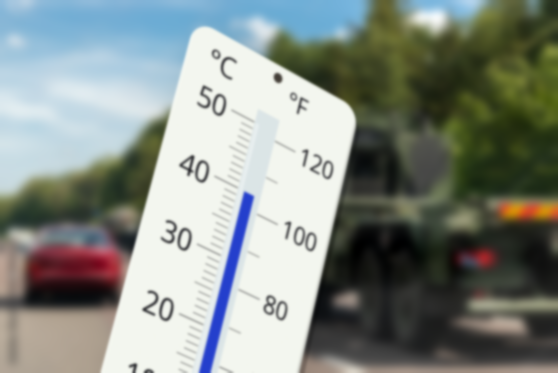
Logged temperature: 40 °C
